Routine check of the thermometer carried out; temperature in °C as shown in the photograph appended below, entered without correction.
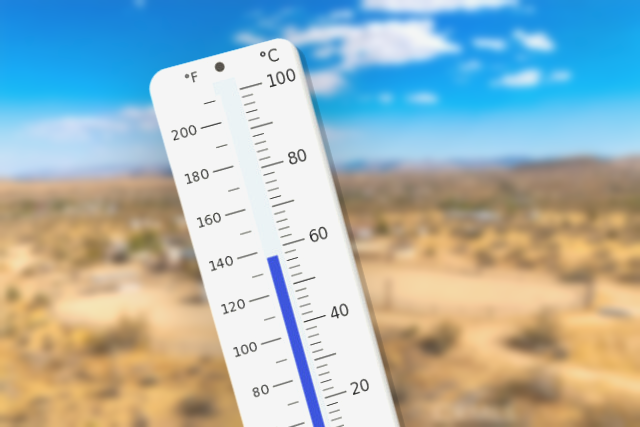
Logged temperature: 58 °C
